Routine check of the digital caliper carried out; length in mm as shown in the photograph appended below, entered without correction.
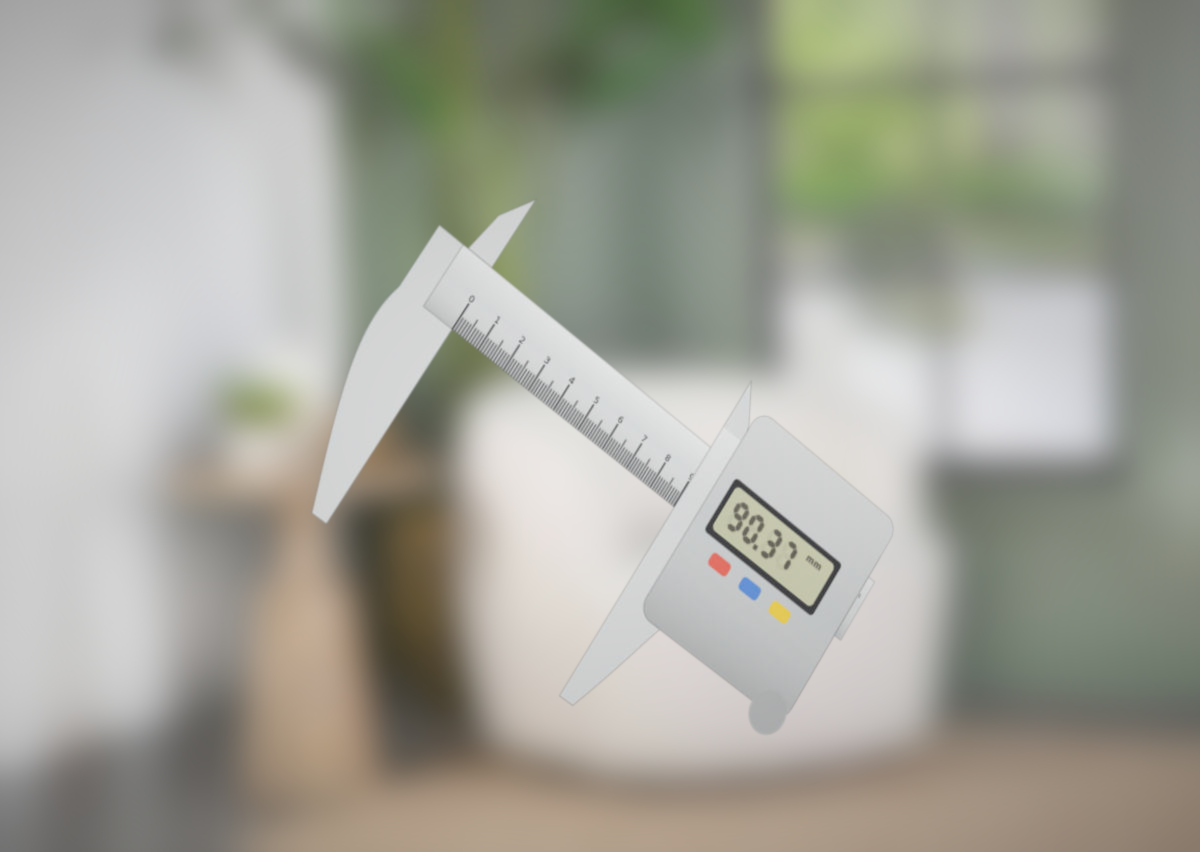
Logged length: 90.37 mm
